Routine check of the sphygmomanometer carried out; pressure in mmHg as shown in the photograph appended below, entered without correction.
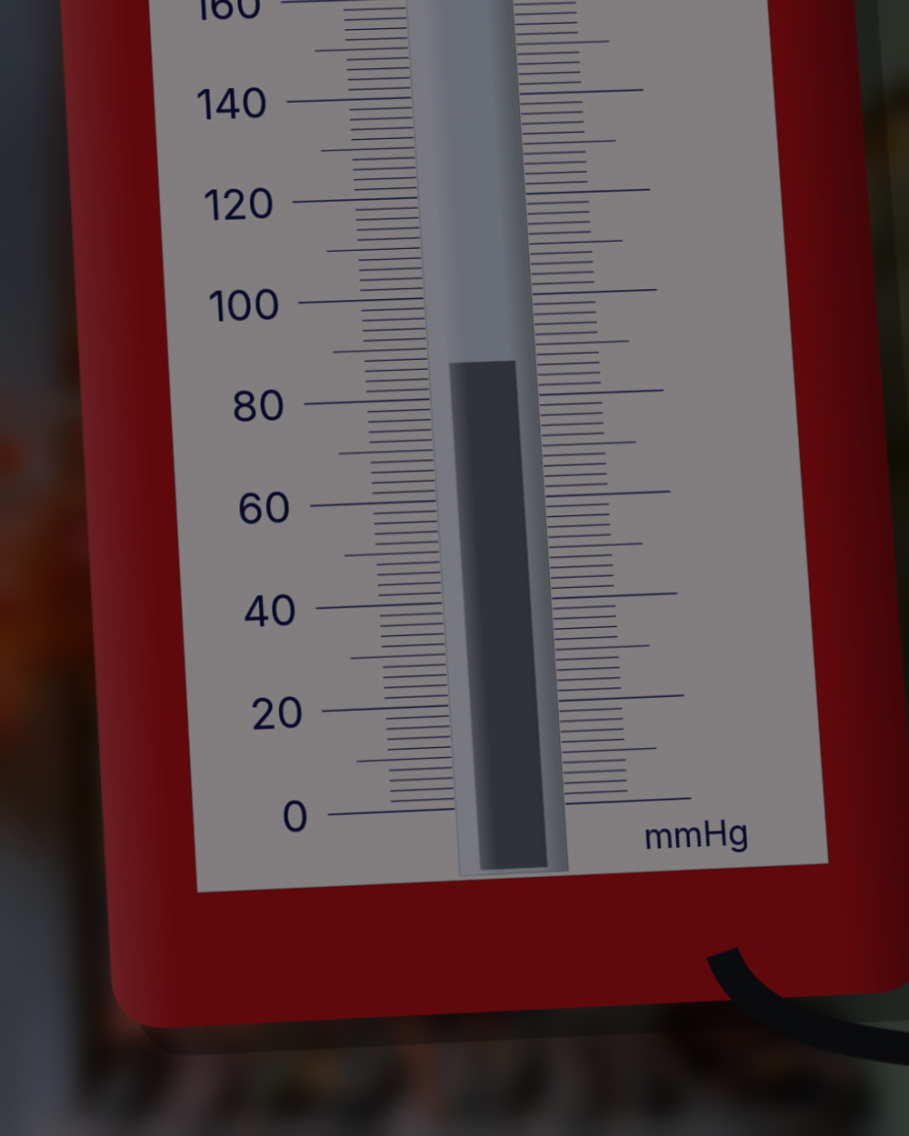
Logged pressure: 87 mmHg
